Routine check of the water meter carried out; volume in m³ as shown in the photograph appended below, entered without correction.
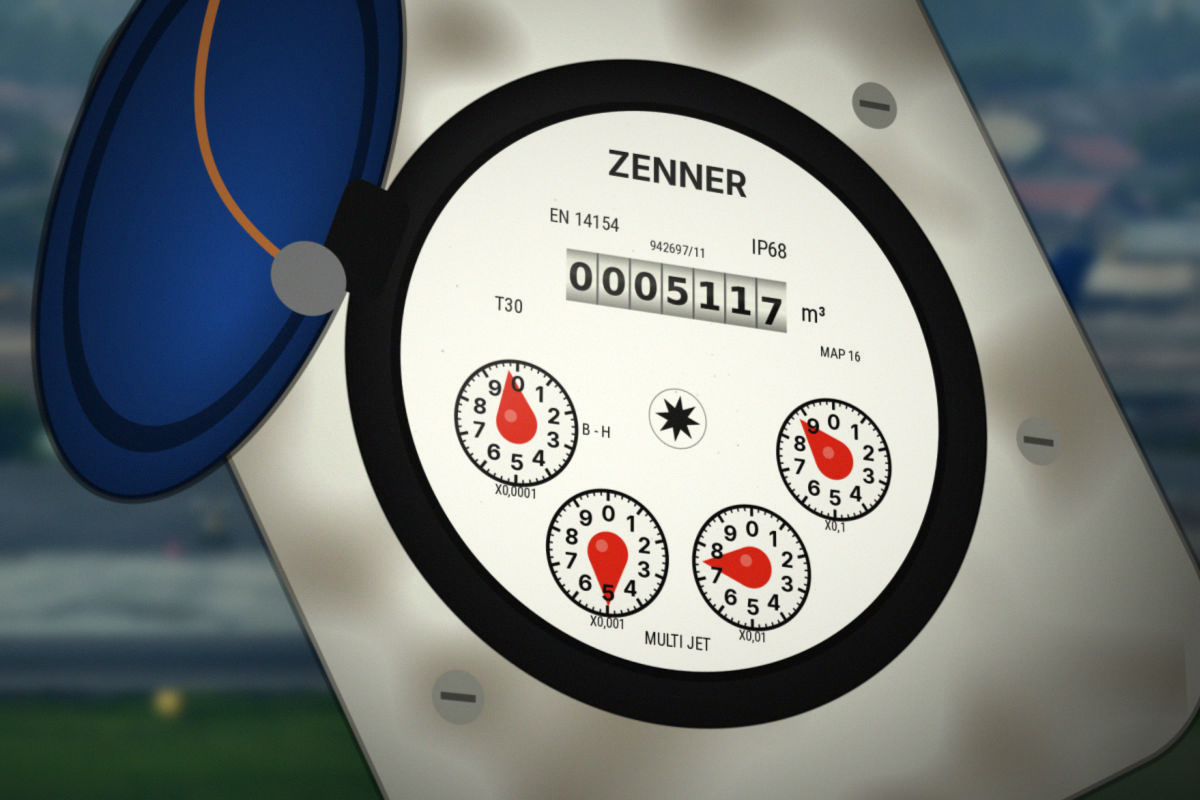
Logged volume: 5116.8749 m³
